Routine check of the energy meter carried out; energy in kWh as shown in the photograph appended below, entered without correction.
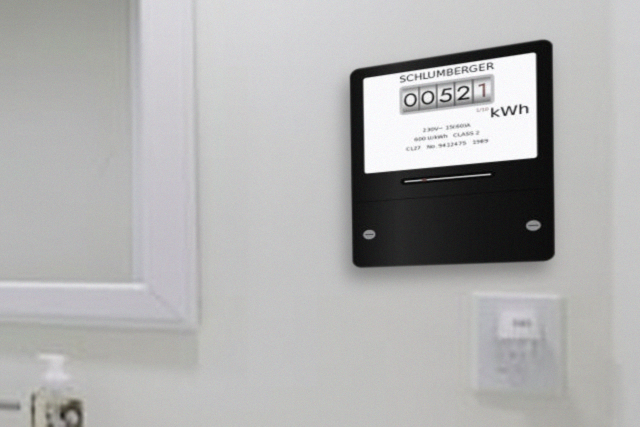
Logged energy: 52.1 kWh
